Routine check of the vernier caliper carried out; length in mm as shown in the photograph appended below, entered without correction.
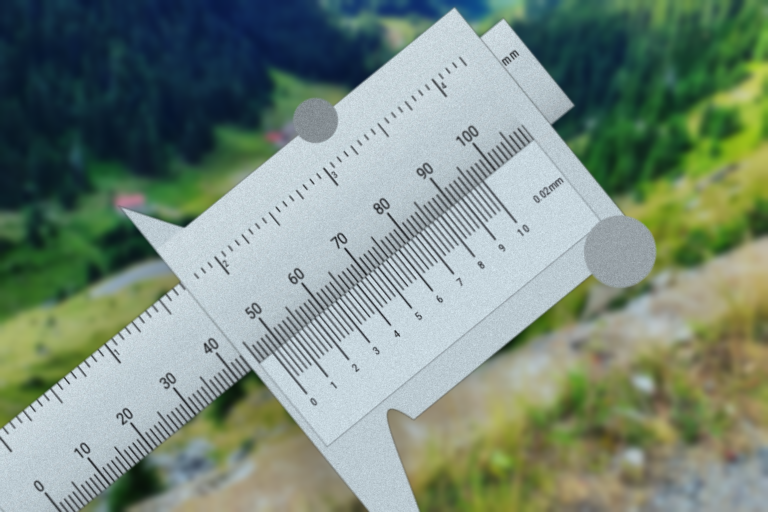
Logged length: 48.0 mm
